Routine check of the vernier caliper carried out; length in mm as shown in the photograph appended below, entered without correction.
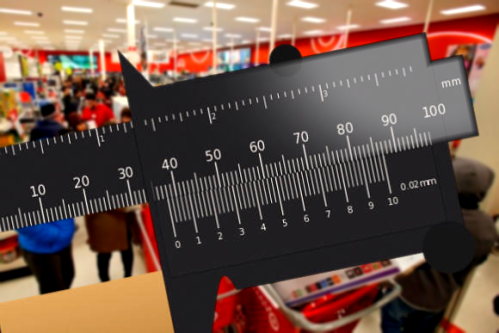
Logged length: 38.0 mm
